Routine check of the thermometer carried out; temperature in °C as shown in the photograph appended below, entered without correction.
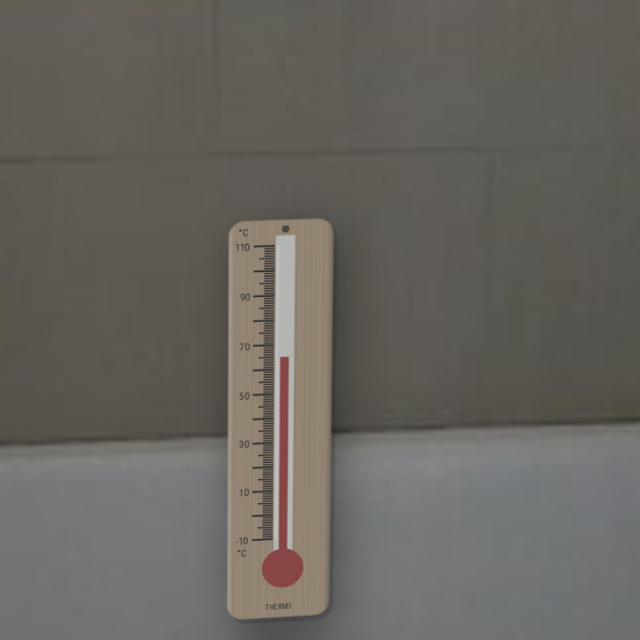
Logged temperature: 65 °C
